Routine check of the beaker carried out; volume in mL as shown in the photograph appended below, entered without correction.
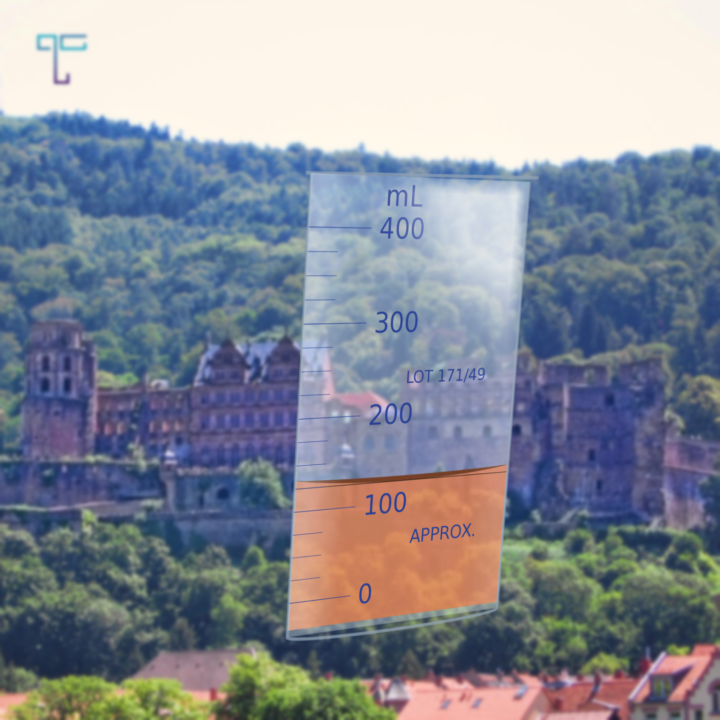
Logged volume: 125 mL
